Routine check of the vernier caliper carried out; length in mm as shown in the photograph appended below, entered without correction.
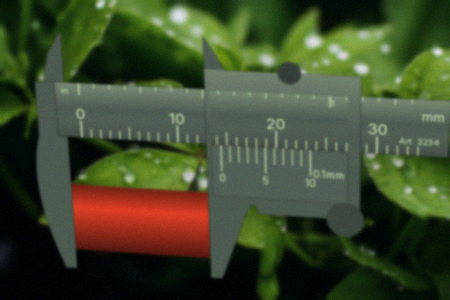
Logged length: 14.4 mm
